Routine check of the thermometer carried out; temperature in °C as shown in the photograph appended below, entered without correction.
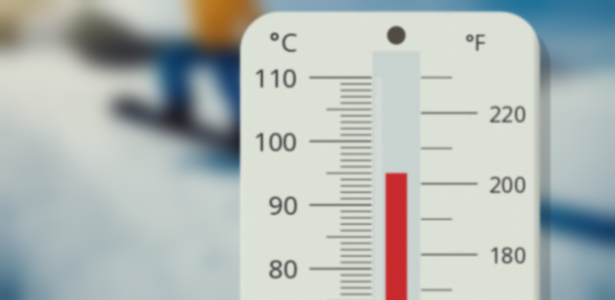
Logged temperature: 95 °C
